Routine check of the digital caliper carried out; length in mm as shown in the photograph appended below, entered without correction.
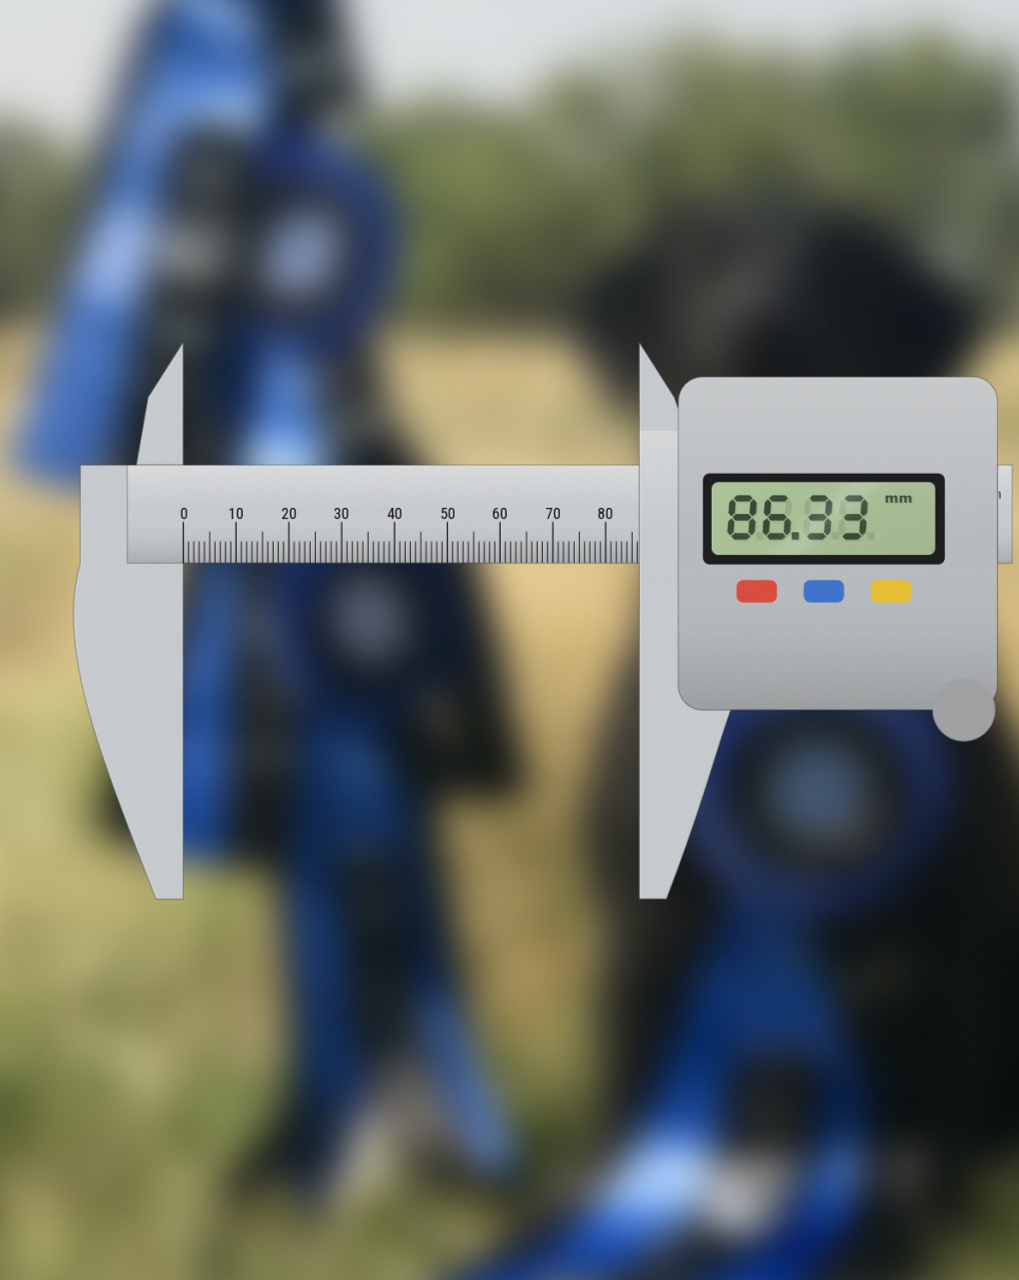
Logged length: 86.33 mm
